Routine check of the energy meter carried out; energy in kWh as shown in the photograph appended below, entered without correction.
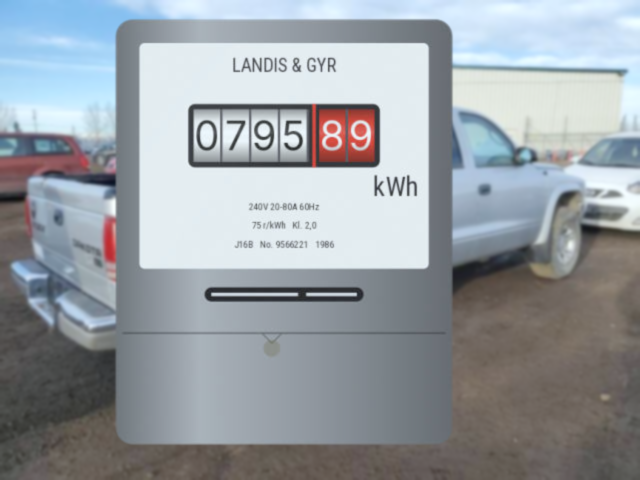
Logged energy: 795.89 kWh
